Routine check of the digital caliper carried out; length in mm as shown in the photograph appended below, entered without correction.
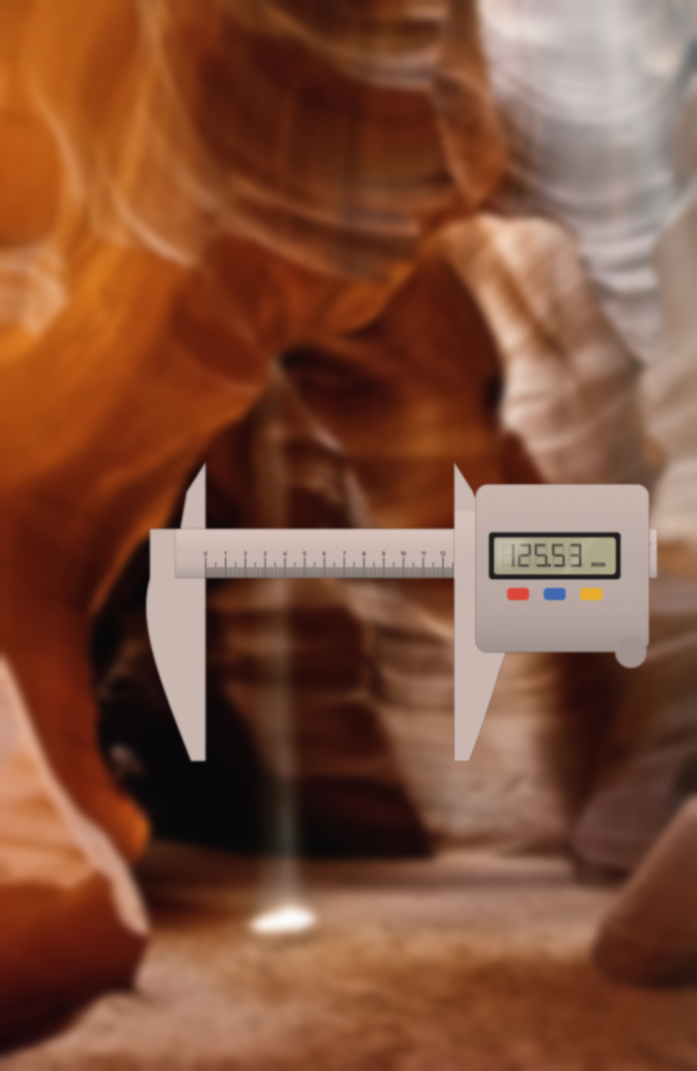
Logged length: 125.53 mm
